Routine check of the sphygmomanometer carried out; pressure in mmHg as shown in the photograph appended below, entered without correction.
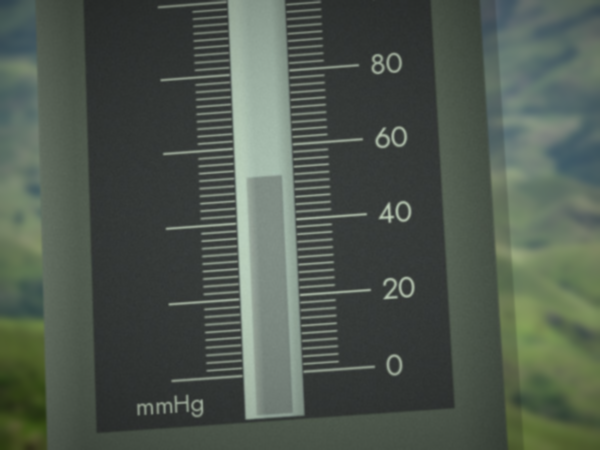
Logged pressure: 52 mmHg
